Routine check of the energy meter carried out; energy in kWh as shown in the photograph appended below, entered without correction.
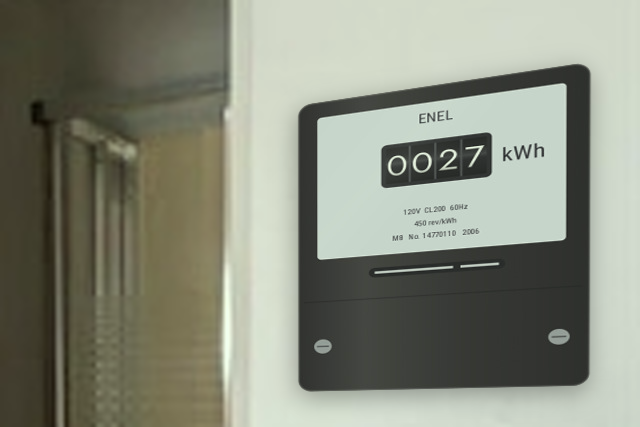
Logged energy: 27 kWh
